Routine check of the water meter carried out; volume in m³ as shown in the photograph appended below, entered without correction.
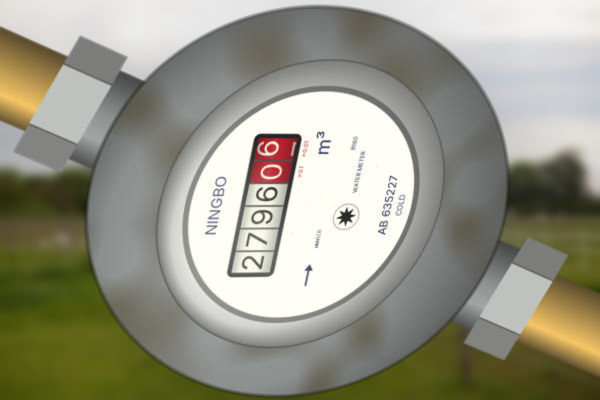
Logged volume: 2796.06 m³
